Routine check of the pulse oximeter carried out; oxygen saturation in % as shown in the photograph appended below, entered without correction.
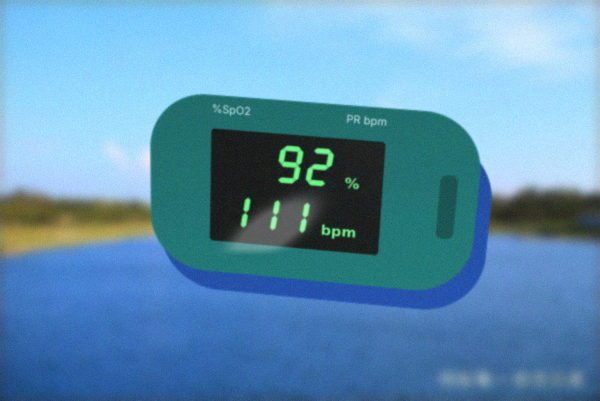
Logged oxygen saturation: 92 %
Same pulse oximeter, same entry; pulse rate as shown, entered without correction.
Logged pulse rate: 111 bpm
